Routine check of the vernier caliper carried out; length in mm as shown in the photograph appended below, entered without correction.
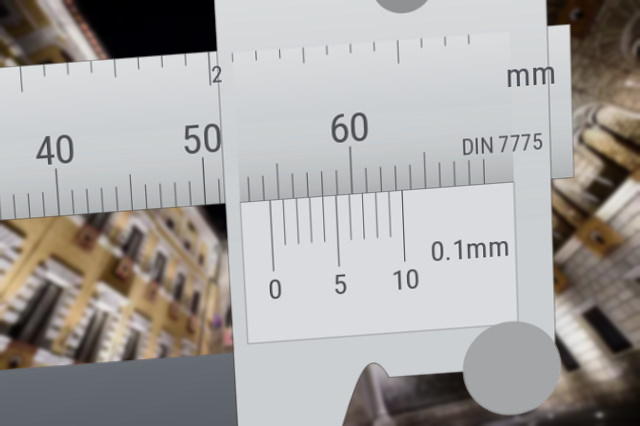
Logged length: 54.4 mm
